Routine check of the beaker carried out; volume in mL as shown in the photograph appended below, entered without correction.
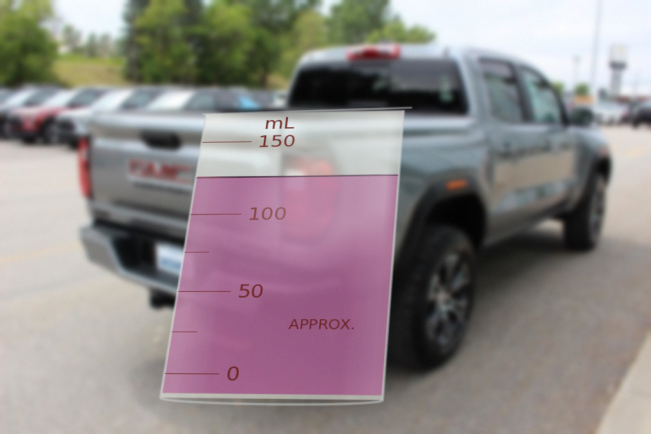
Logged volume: 125 mL
